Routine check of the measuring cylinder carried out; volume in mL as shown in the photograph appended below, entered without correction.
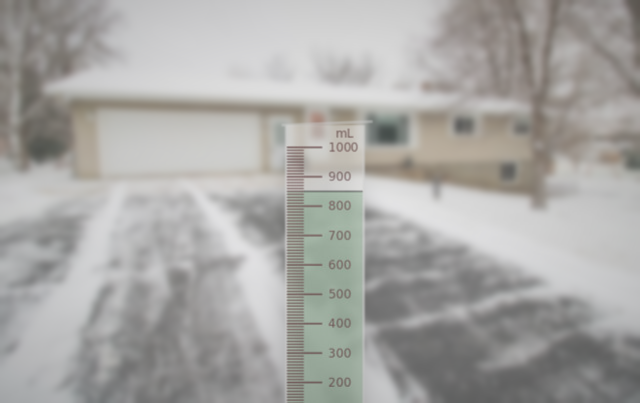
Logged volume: 850 mL
